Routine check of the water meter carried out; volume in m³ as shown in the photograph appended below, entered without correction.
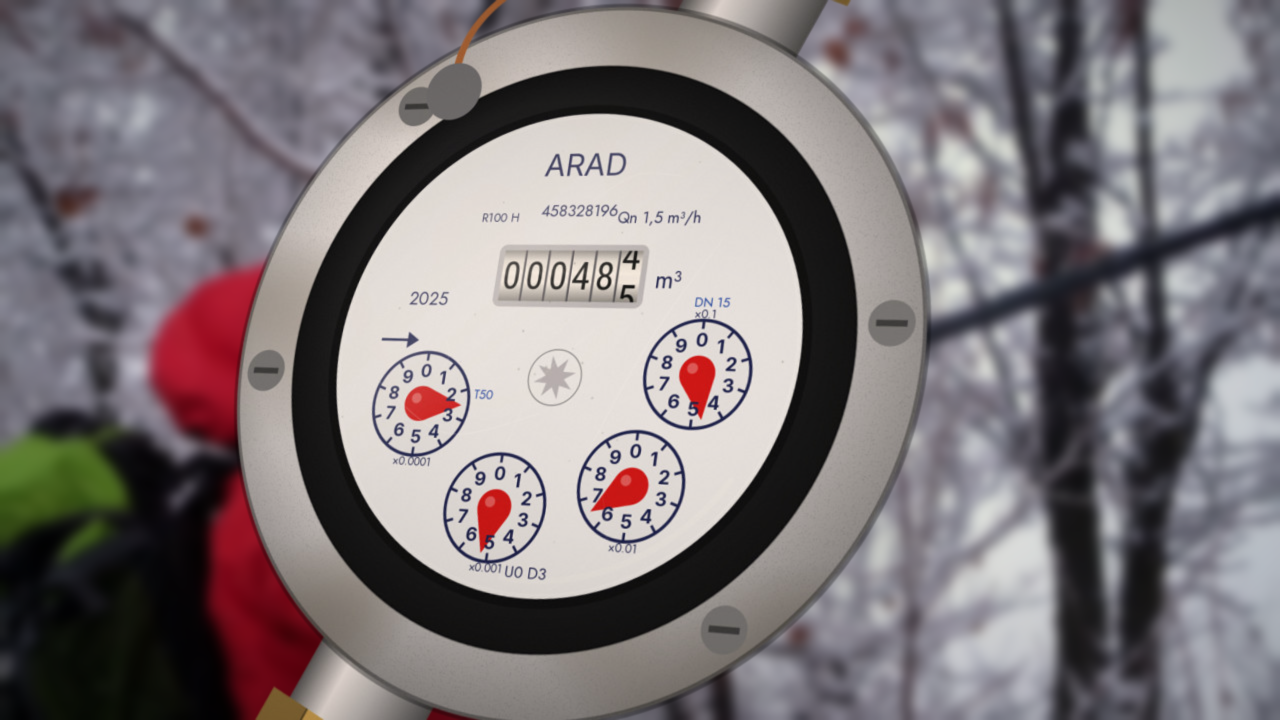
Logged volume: 484.4652 m³
